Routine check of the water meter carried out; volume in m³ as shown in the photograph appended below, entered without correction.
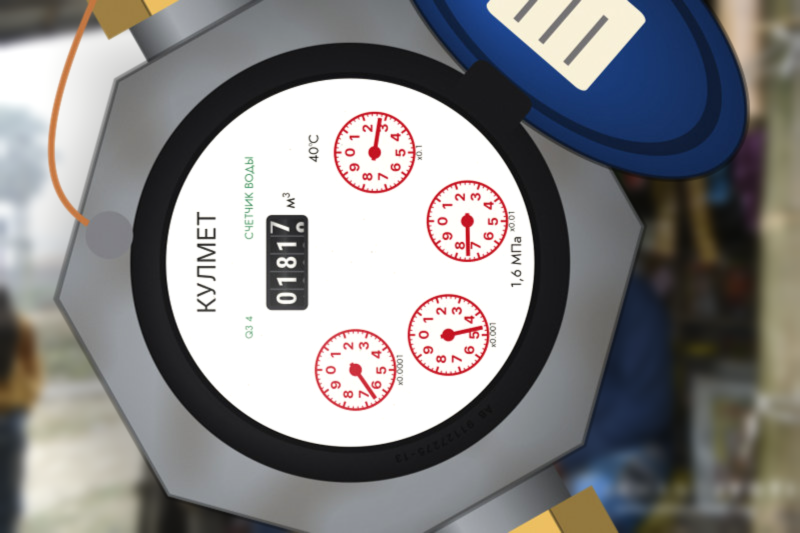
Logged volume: 1817.2746 m³
